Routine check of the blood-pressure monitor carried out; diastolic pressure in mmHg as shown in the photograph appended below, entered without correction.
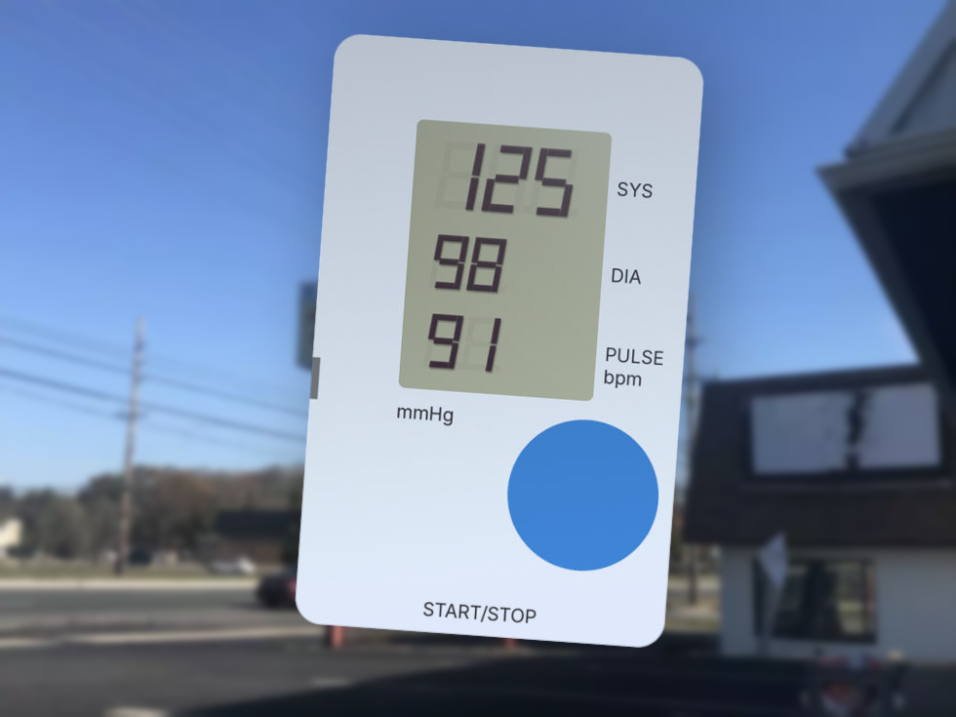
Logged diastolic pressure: 98 mmHg
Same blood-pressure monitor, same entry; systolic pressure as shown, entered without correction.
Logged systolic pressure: 125 mmHg
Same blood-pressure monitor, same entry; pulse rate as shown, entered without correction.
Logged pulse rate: 91 bpm
